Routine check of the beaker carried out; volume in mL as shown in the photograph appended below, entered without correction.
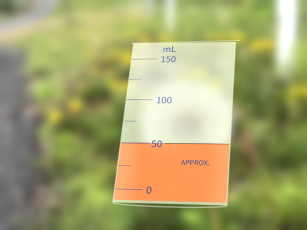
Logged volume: 50 mL
